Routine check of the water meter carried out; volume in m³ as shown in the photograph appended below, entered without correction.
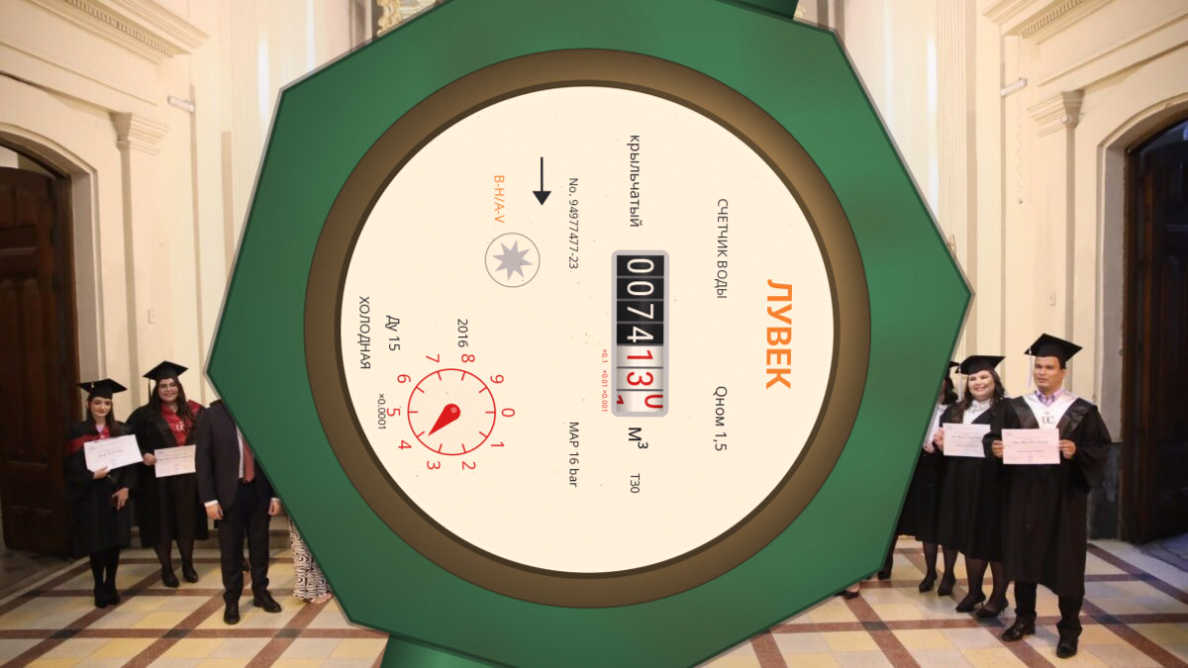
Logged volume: 74.1303 m³
